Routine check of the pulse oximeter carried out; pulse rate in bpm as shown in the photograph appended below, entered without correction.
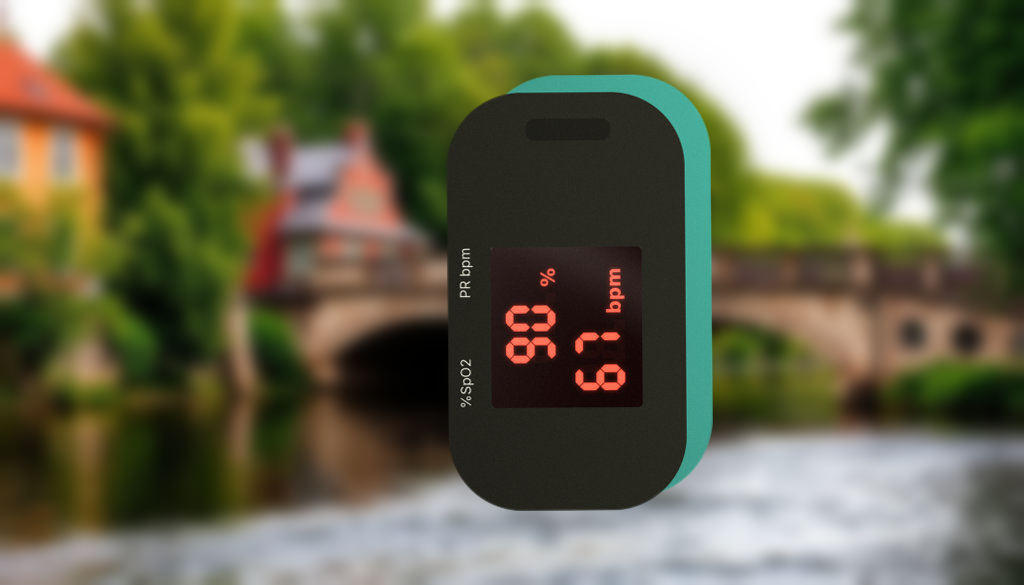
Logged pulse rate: 67 bpm
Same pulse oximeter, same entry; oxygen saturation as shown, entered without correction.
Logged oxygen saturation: 90 %
